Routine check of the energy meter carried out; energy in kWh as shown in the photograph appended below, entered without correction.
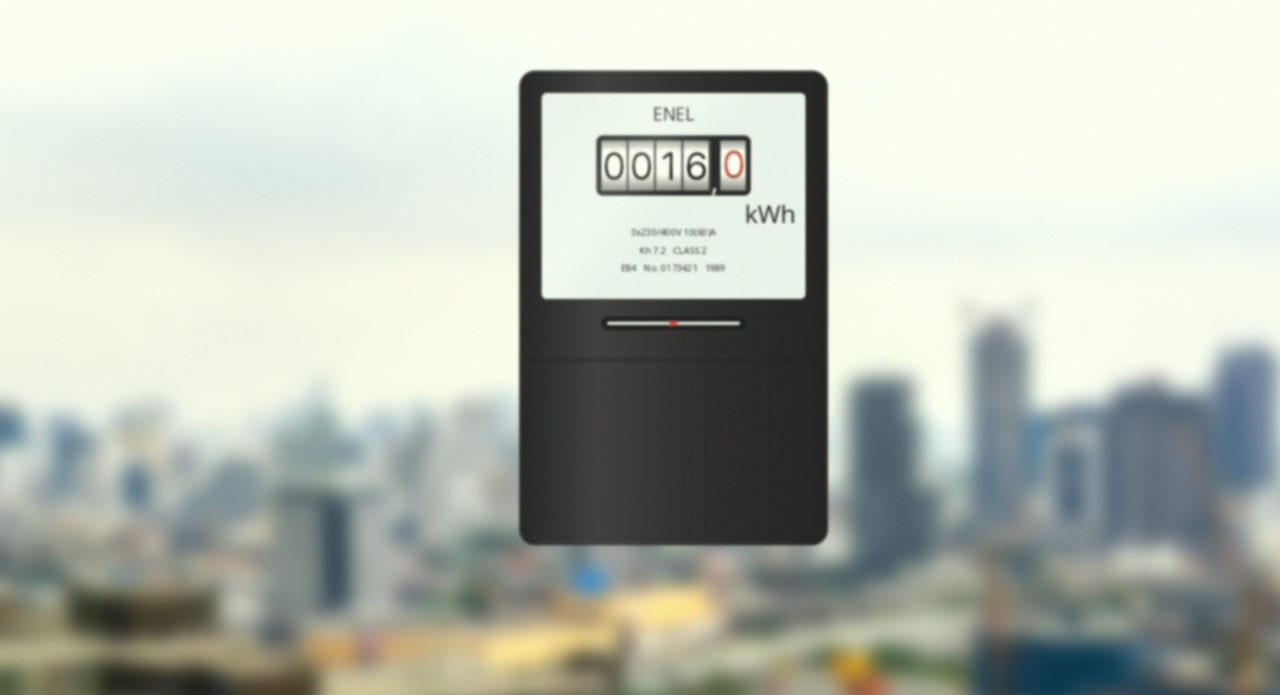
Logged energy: 16.0 kWh
